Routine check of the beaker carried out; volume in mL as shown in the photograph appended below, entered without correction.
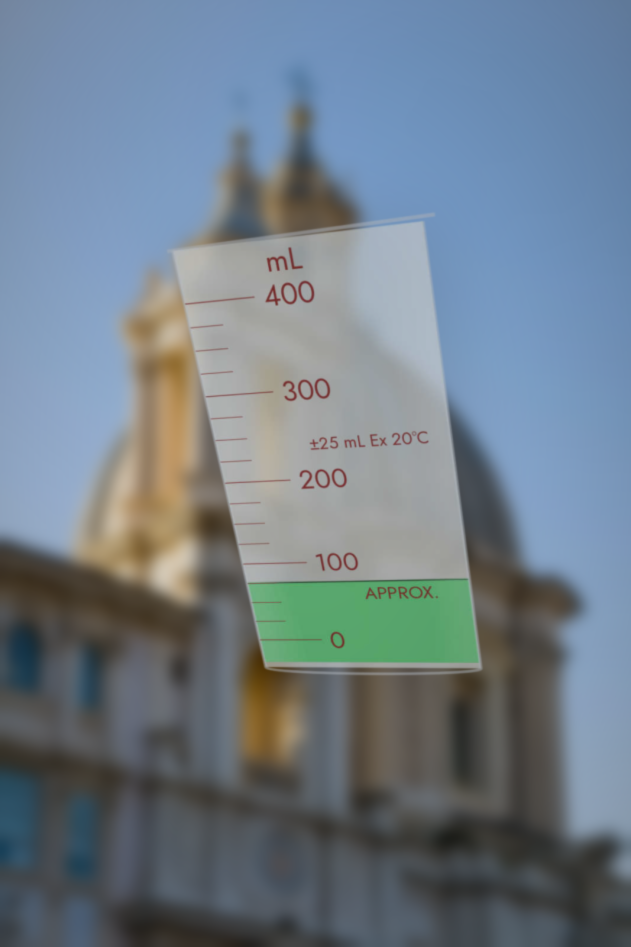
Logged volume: 75 mL
